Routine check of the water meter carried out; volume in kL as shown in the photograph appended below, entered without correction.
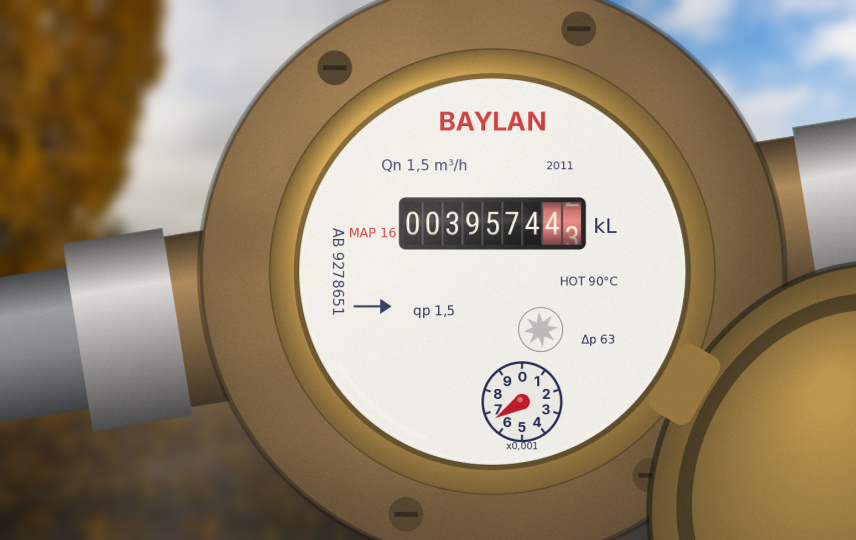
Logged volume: 39574.426 kL
